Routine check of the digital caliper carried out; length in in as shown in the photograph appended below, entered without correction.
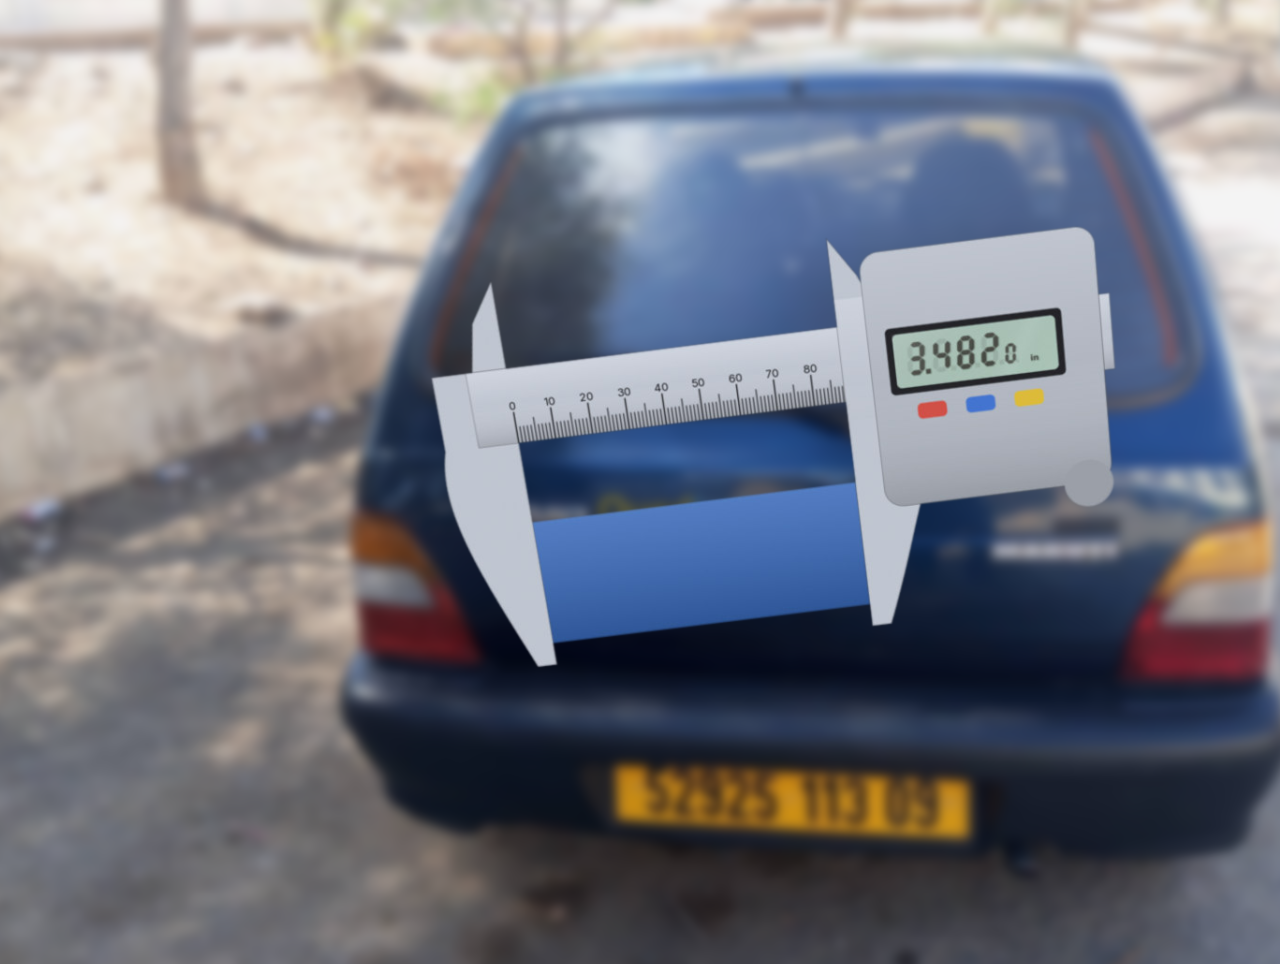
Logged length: 3.4820 in
